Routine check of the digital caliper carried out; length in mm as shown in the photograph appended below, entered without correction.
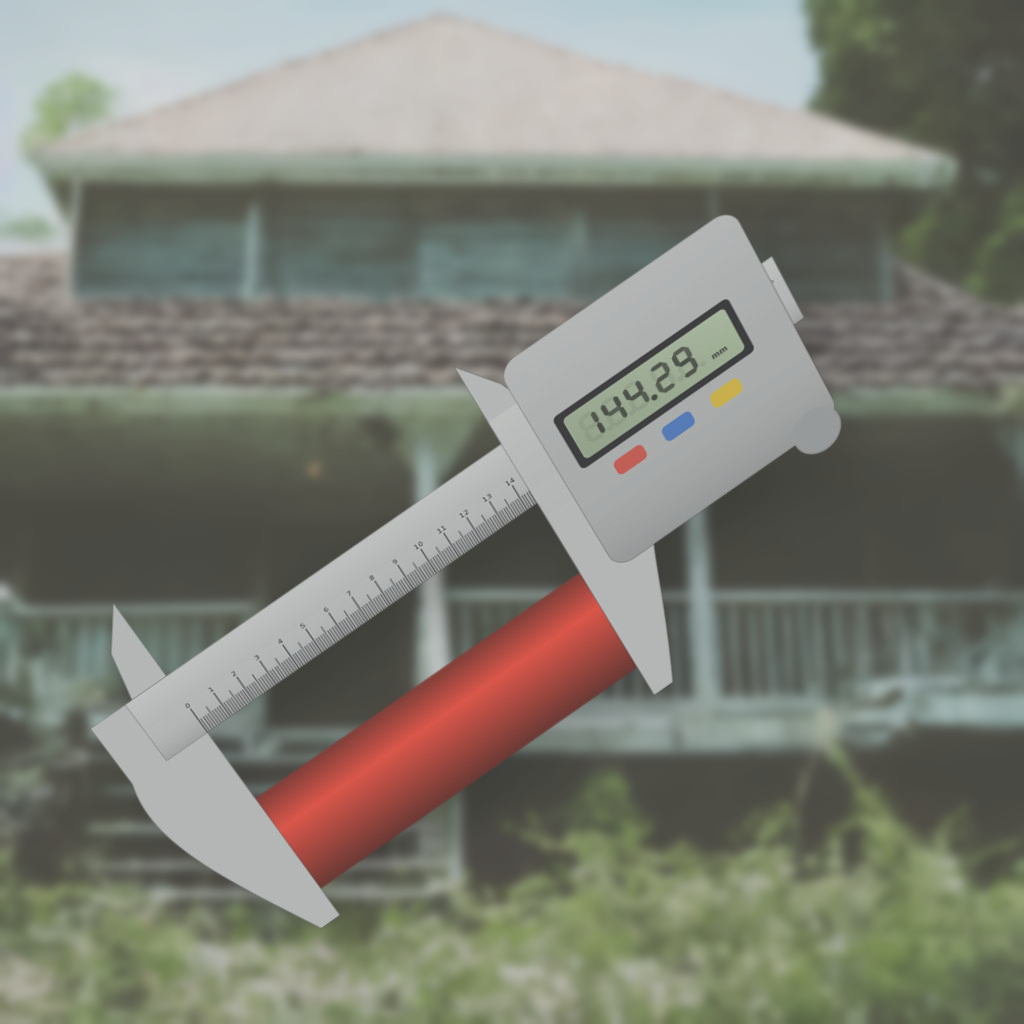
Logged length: 144.29 mm
